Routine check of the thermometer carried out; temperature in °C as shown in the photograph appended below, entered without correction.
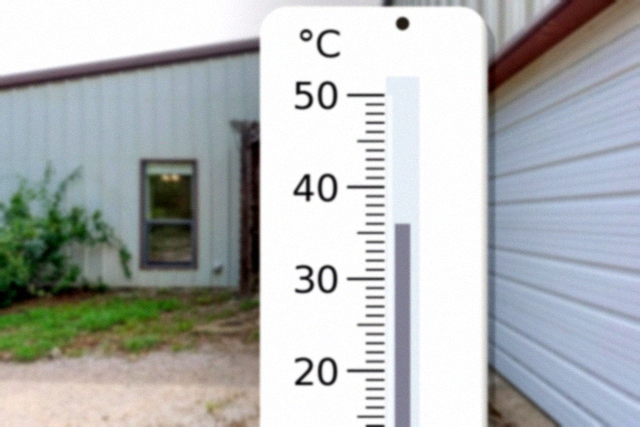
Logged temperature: 36 °C
